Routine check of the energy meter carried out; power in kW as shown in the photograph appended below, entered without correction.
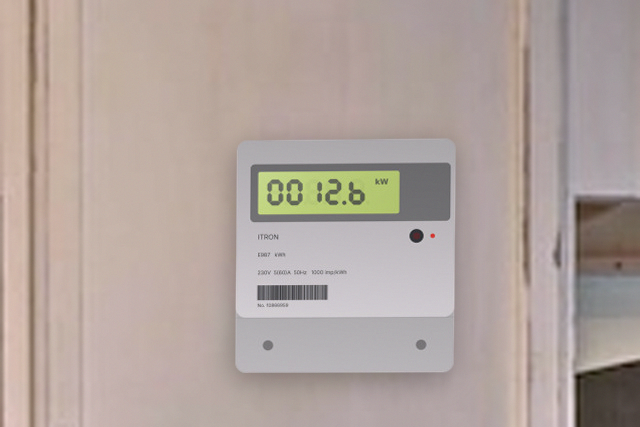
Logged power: 12.6 kW
